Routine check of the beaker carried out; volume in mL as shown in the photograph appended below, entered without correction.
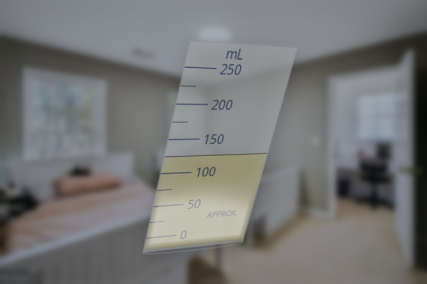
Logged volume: 125 mL
